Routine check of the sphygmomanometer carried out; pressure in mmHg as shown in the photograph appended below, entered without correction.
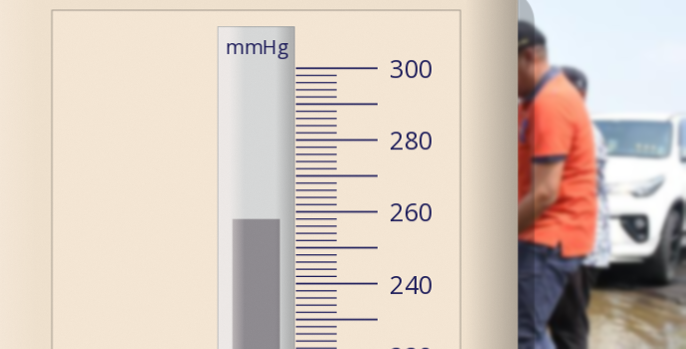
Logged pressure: 258 mmHg
